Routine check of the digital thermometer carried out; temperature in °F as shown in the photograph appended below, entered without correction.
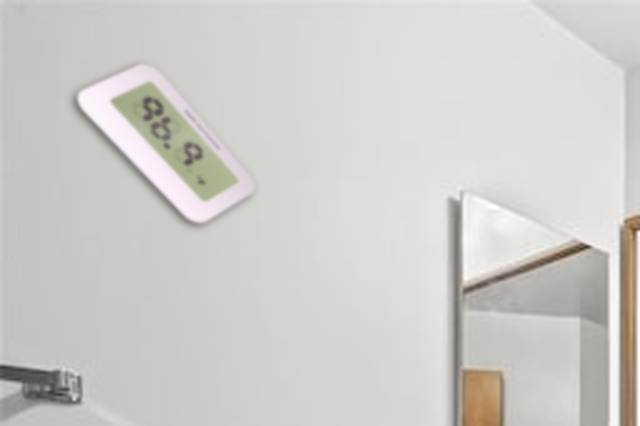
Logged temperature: 96.9 °F
